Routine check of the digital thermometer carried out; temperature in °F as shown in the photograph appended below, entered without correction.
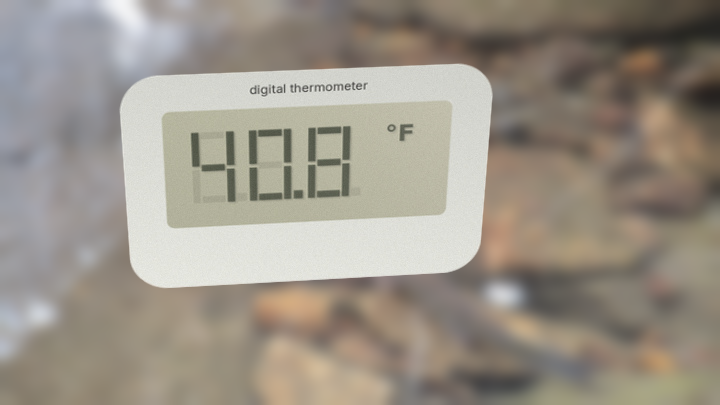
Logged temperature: 40.8 °F
